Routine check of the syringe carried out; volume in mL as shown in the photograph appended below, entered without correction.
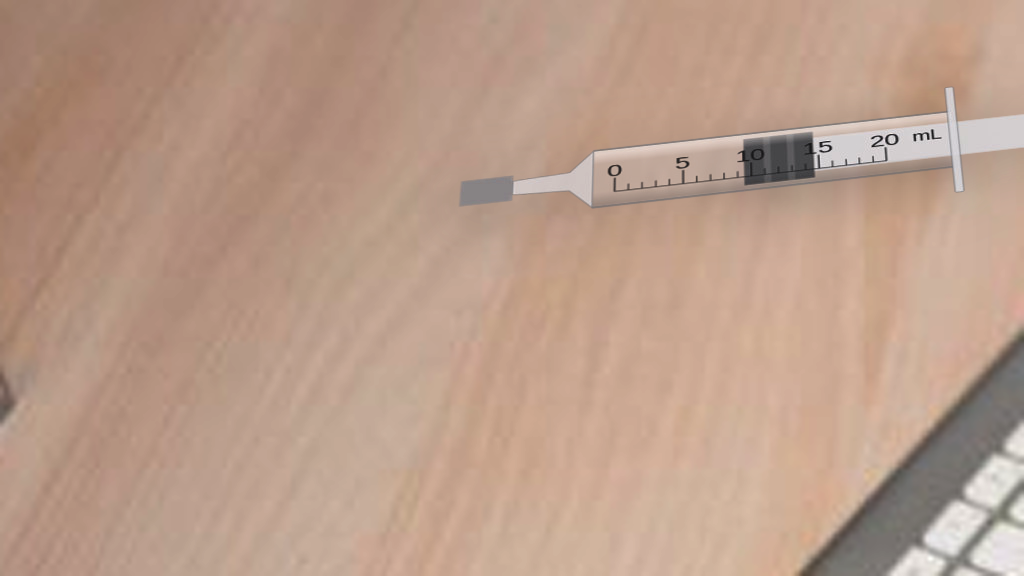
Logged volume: 9.5 mL
